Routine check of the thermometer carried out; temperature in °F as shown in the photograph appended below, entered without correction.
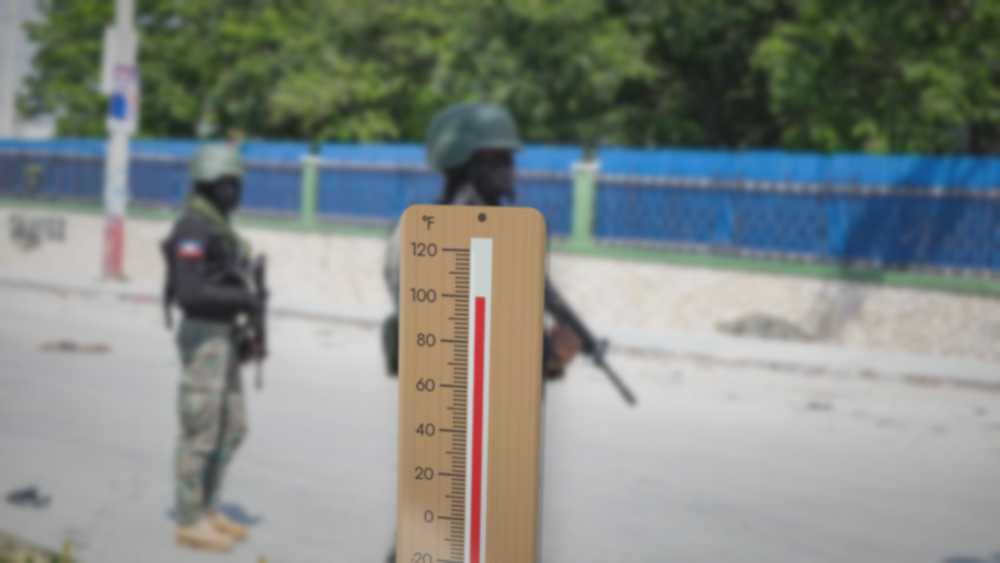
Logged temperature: 100 °F
